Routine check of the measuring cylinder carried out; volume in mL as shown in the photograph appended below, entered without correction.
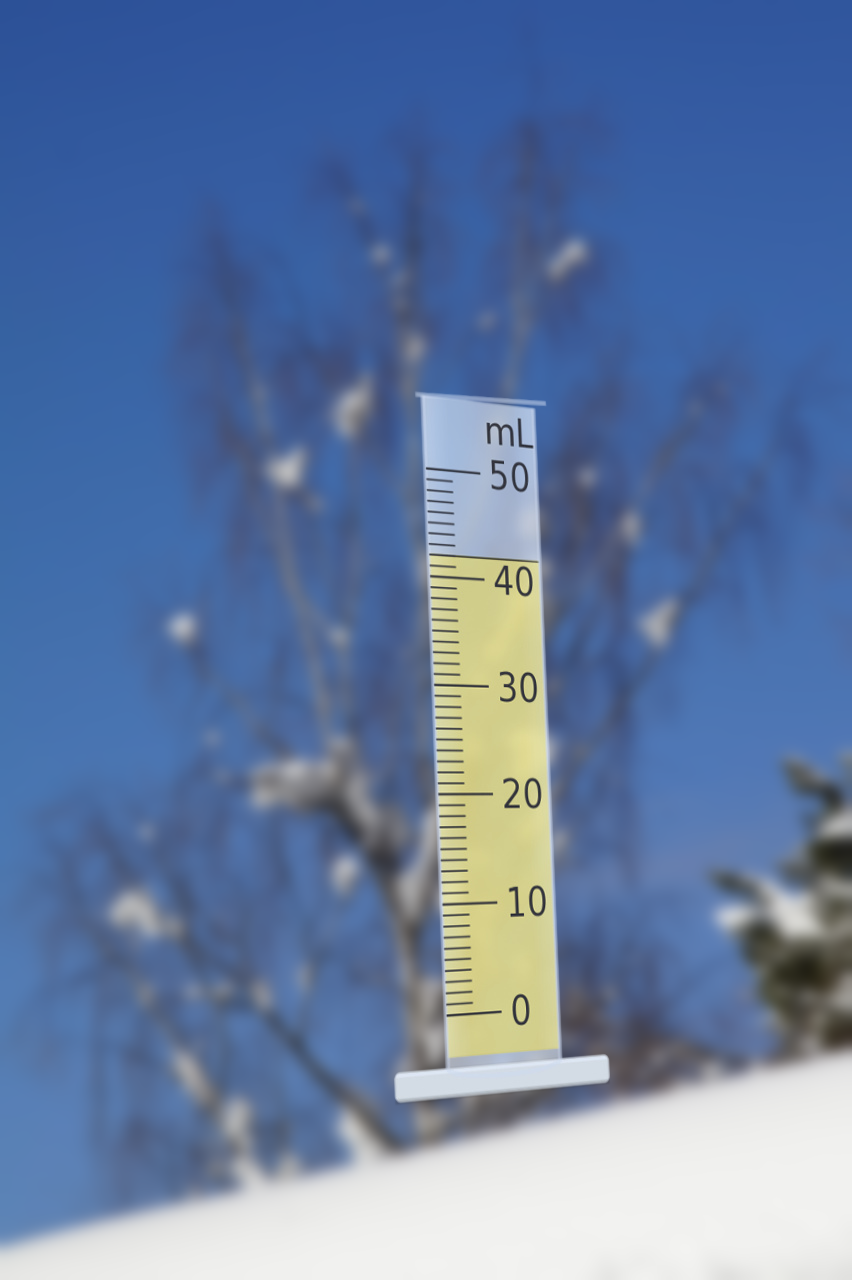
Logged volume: 42 mL
